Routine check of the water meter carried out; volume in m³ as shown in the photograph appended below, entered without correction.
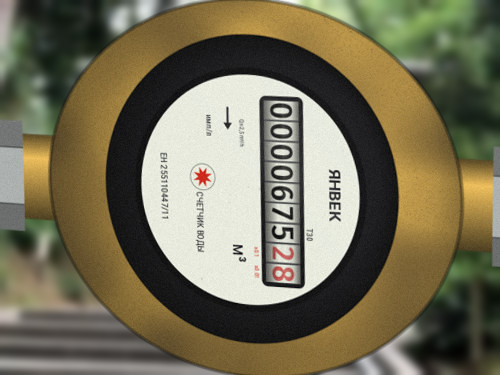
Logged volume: 675.28 m³
